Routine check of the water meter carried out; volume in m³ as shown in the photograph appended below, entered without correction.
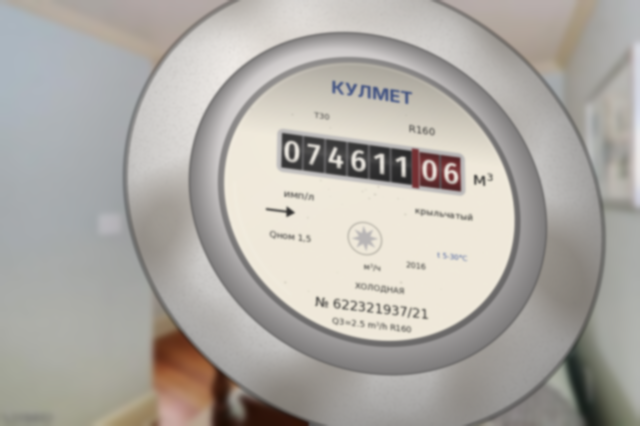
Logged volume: 74611.06 m³
